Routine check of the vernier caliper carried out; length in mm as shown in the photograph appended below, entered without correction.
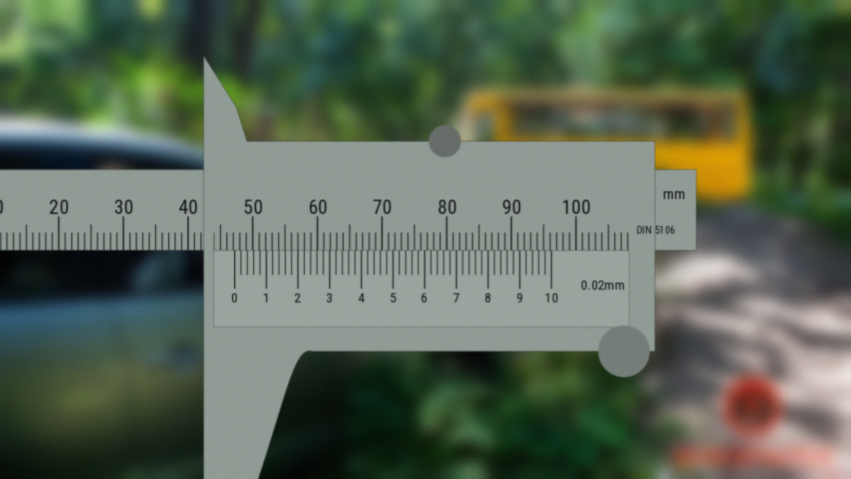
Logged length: 47.2 mm
